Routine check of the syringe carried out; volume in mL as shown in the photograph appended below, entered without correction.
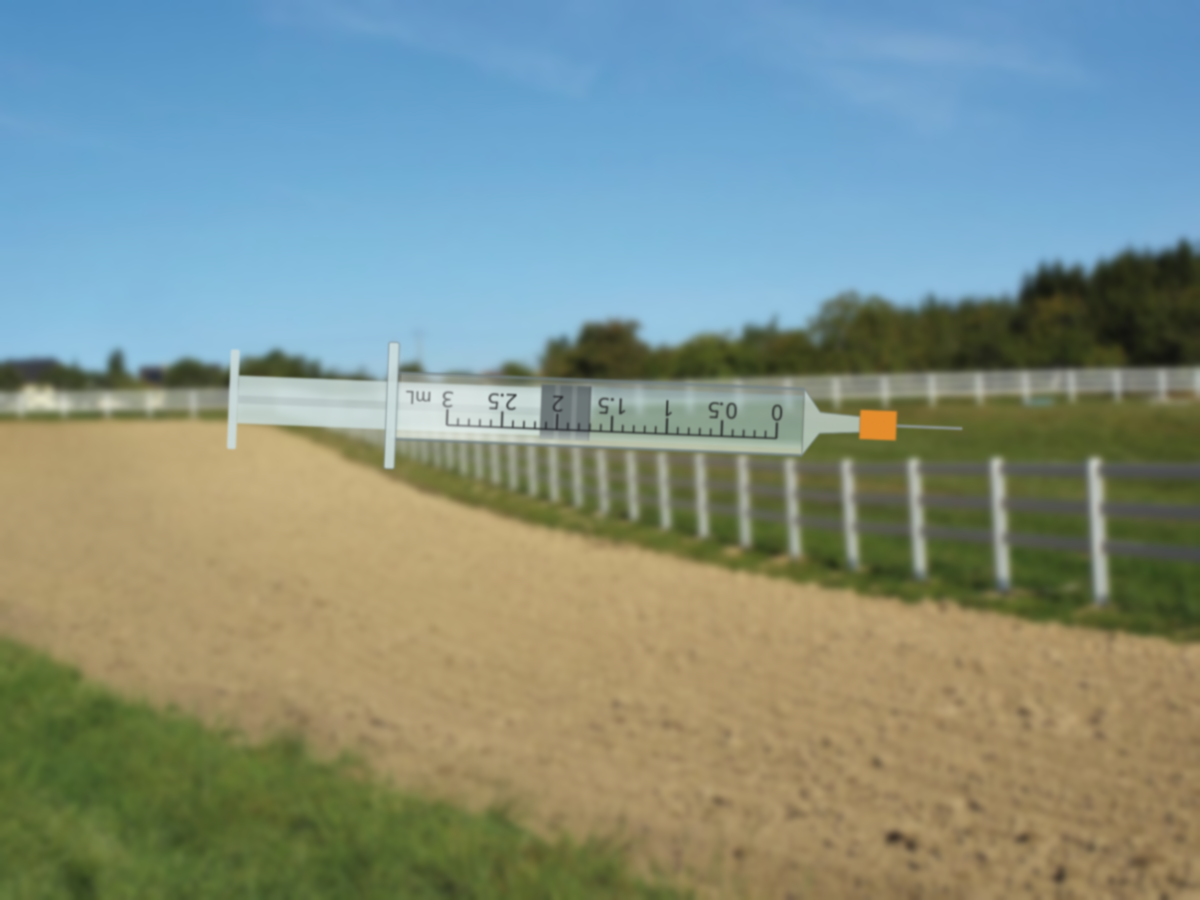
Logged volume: 1.7 mL
